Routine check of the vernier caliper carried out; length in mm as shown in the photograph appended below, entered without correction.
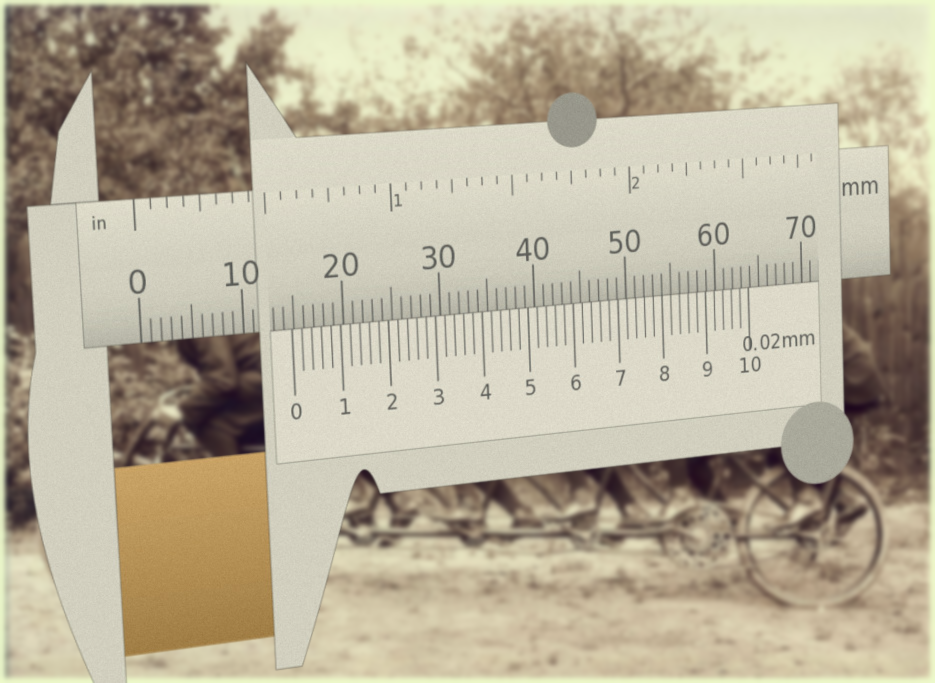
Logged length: 14.8 mm
